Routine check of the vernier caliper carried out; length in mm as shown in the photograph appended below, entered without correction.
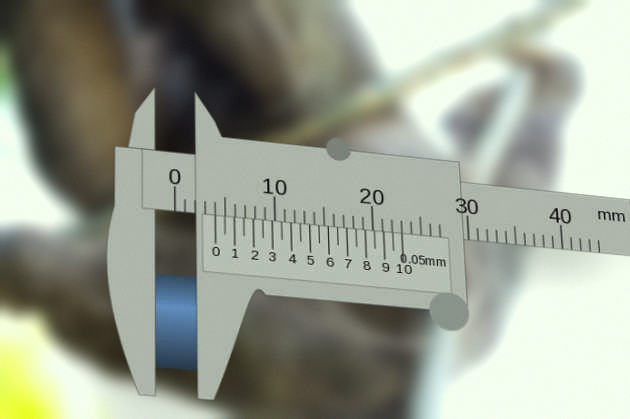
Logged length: 4.0 mm
